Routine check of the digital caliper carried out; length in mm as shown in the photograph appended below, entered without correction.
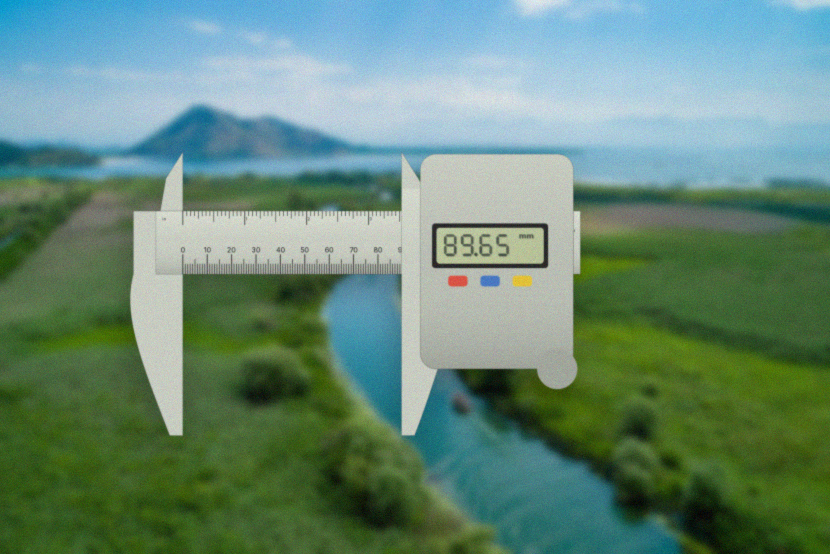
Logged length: 89.65 mm
